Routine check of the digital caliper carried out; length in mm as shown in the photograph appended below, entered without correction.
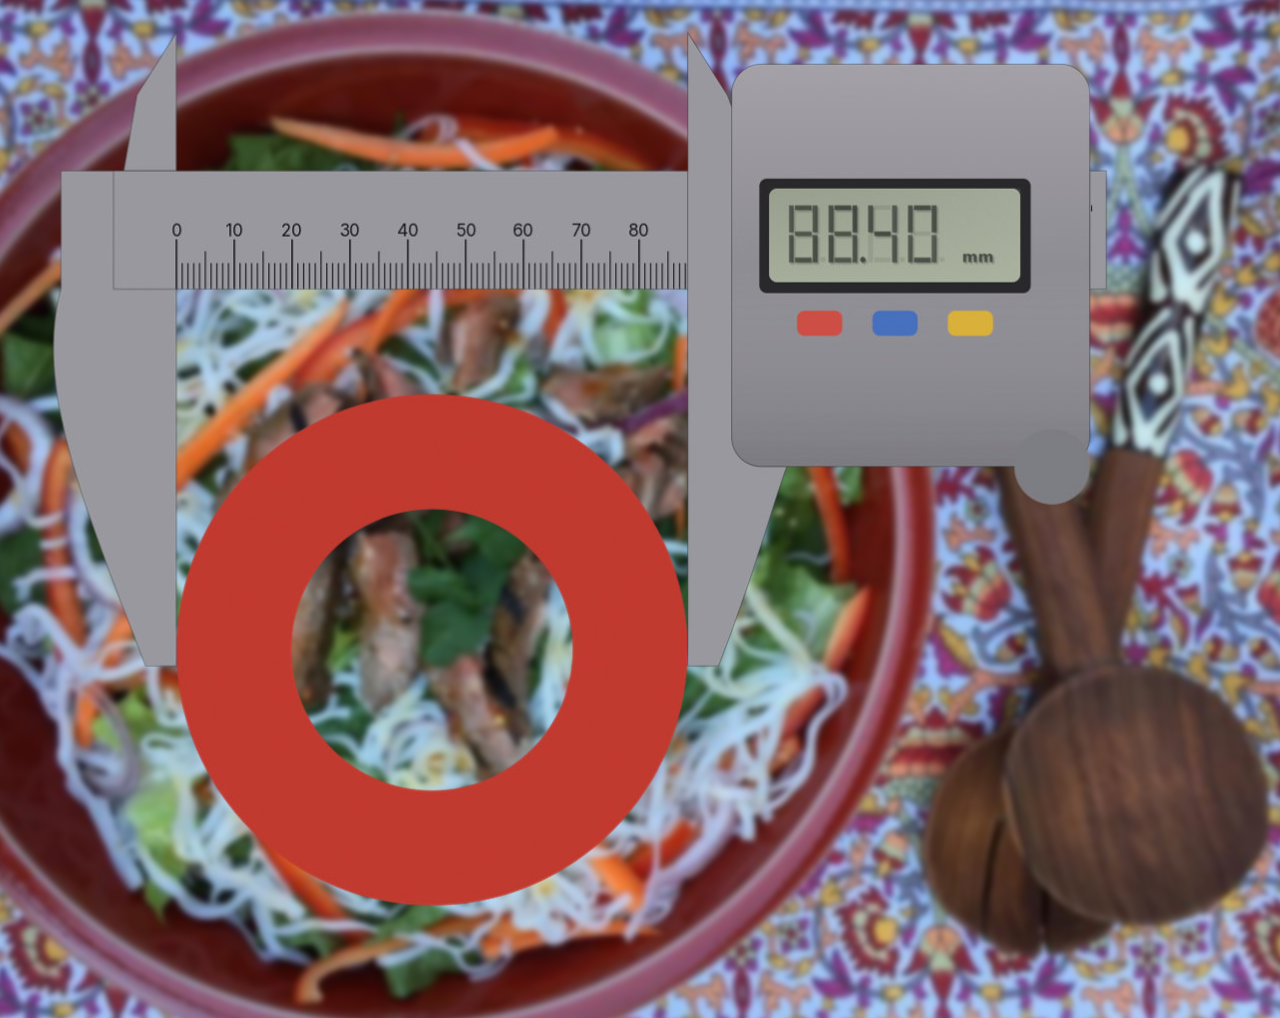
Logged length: 88.40 mm
